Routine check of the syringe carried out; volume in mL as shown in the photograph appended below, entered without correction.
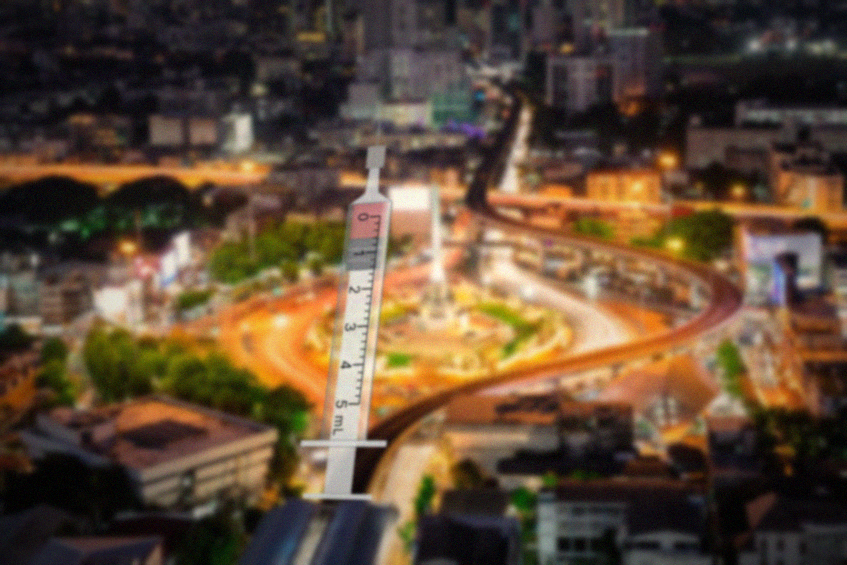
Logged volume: 0.6 mL
